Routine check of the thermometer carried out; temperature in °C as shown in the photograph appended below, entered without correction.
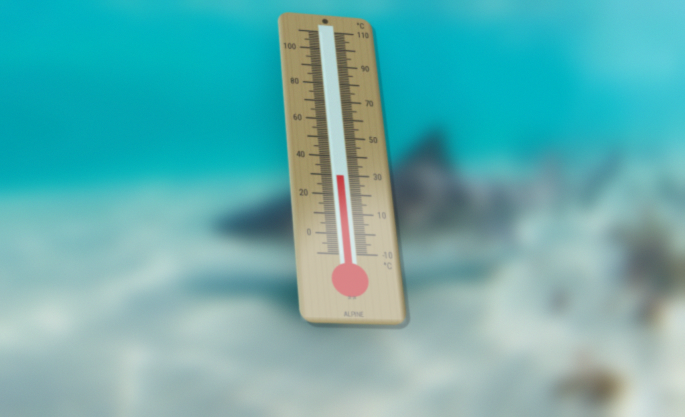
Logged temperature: 30 °C
